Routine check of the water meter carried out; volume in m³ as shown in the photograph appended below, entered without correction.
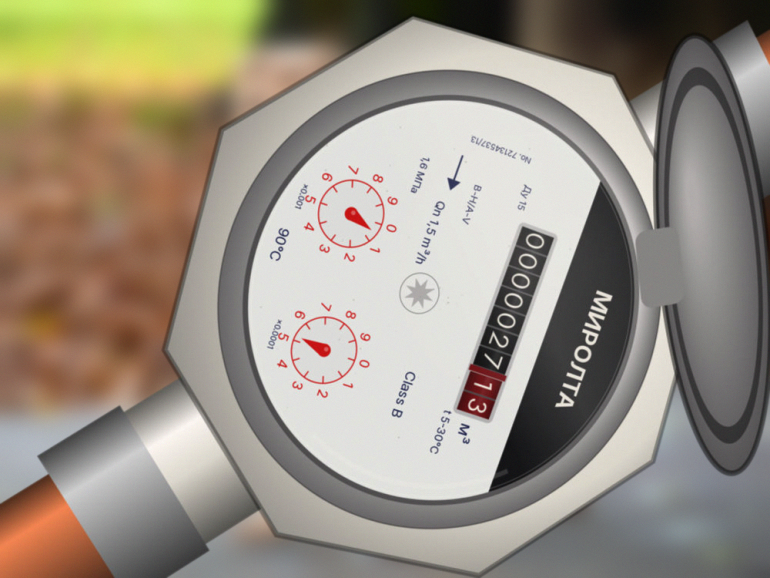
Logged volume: 27.1305 m³
